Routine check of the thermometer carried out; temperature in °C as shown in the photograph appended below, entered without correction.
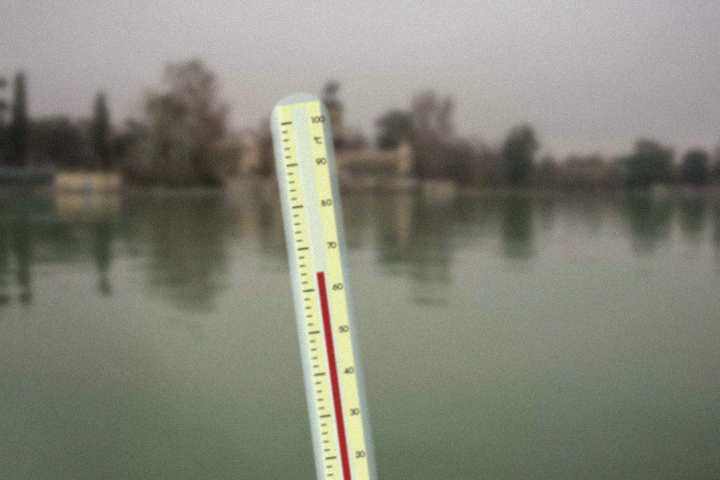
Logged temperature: 64 °C
